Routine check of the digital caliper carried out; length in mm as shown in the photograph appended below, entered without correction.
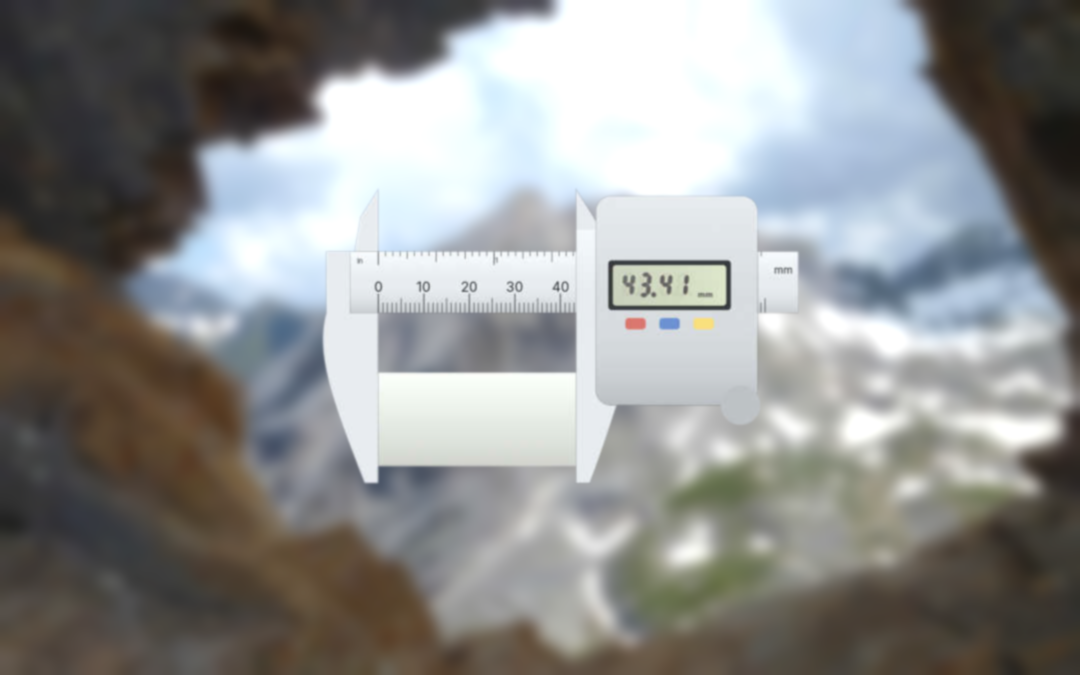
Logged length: 43.41 mm
